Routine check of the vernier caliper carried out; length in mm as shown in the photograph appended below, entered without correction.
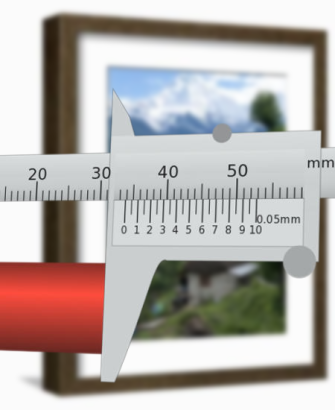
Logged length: 33.8 mm
